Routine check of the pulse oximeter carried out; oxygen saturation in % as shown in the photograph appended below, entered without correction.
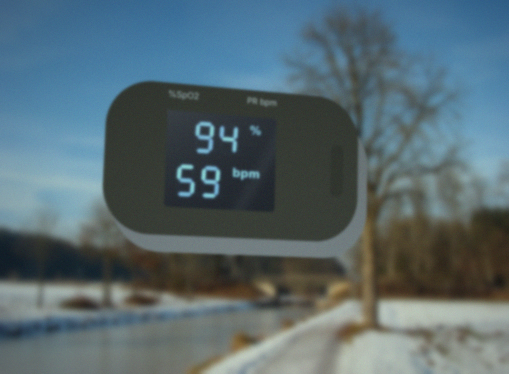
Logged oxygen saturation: 94 %
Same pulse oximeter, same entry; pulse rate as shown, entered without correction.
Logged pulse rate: 59 bpm
